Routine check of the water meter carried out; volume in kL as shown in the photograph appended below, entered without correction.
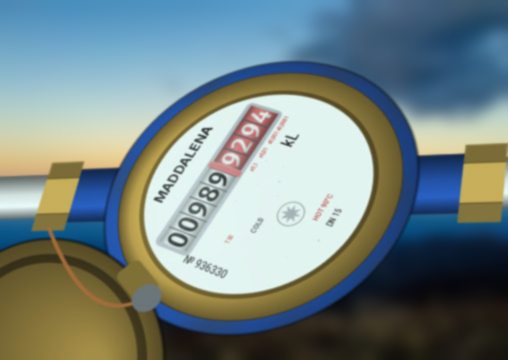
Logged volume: 989.9294 kL
